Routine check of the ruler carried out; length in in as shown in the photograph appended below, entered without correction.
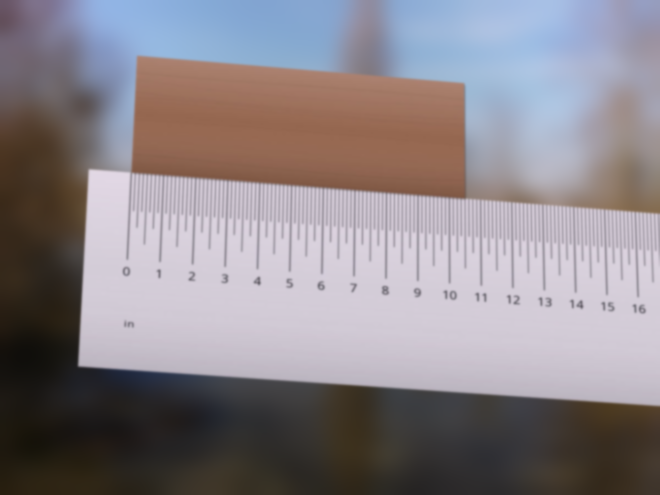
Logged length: 10.5 in
